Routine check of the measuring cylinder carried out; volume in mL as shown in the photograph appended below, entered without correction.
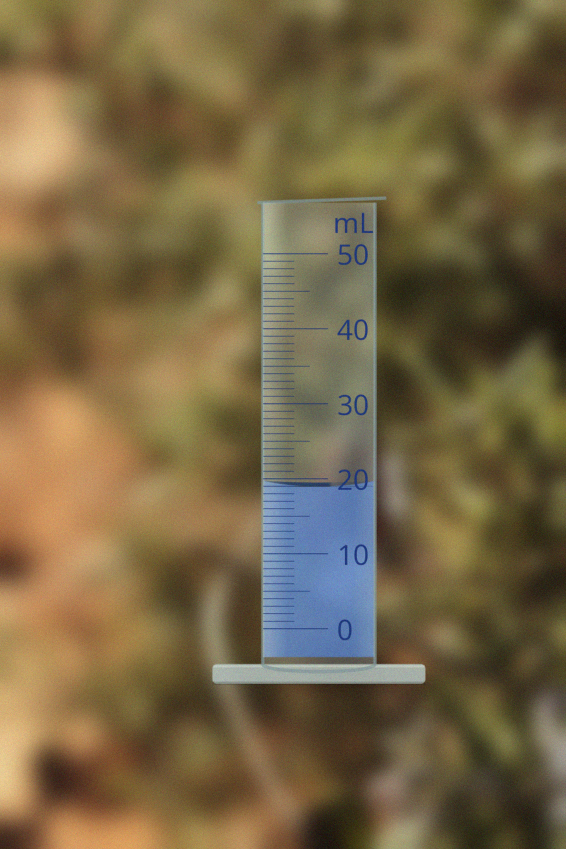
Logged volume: 19 mL
